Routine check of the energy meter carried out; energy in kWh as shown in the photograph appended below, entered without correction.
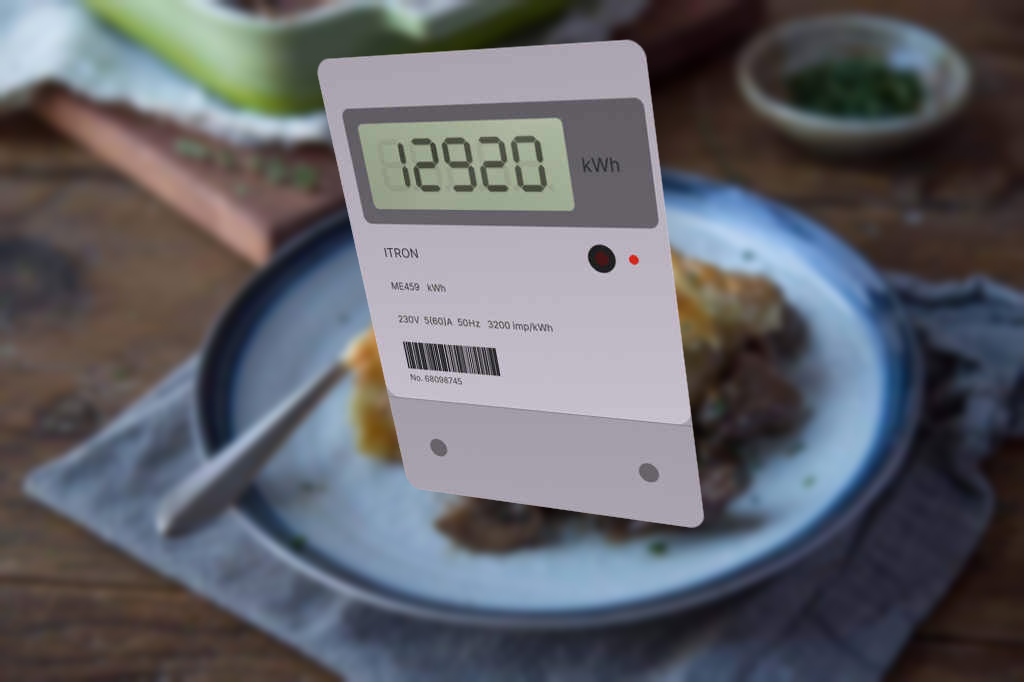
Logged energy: 12920 kWh
